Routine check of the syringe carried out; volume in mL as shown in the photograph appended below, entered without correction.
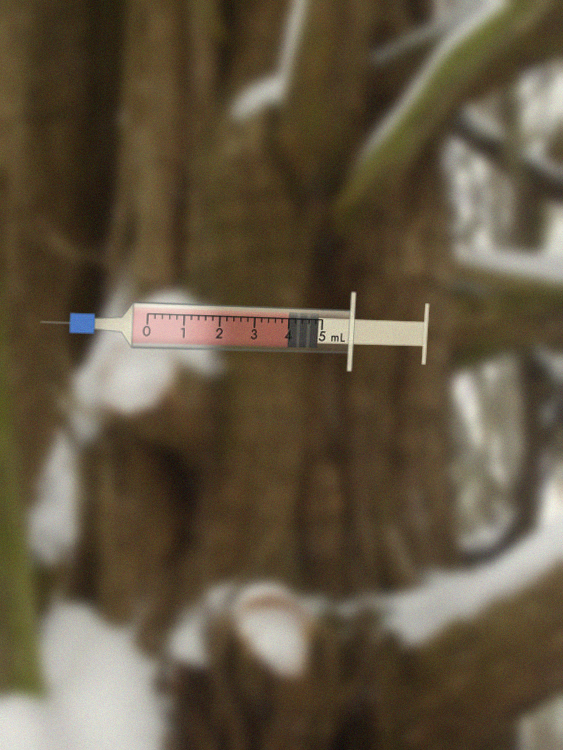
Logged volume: 4 mL
